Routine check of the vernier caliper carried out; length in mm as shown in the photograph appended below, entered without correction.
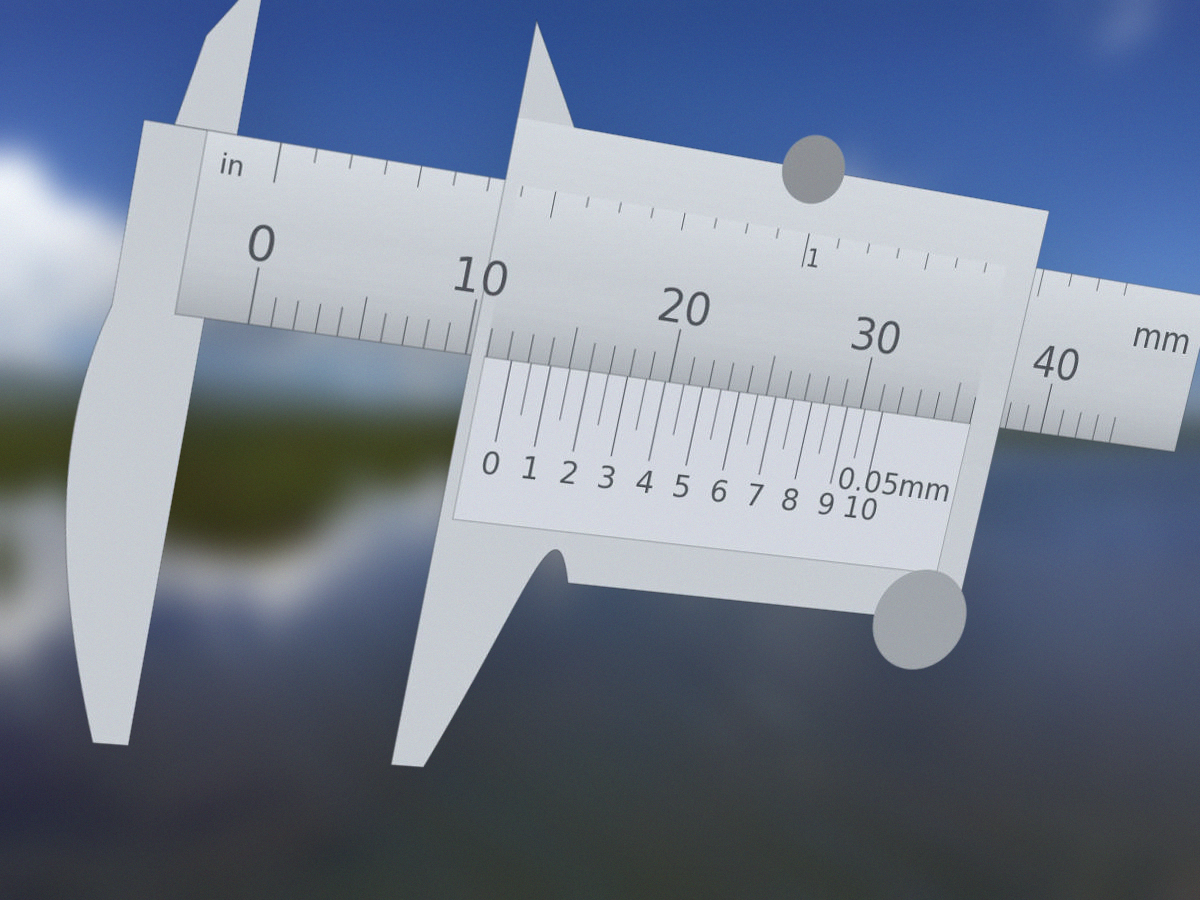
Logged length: 12.2 mm
